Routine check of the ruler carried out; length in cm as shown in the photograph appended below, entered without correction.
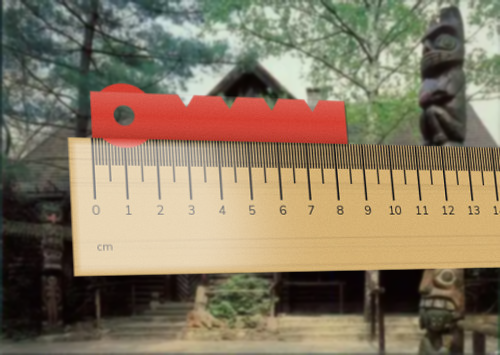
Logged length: 8.5 cm
